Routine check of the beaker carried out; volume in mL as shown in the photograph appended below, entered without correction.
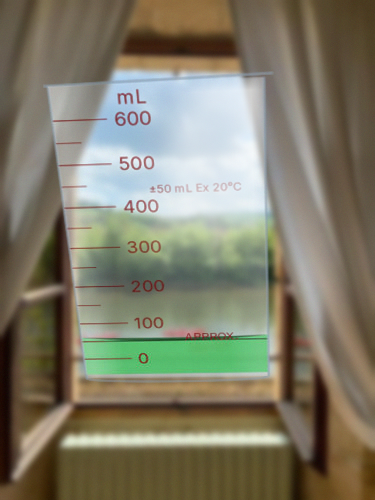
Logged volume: 50 mL
